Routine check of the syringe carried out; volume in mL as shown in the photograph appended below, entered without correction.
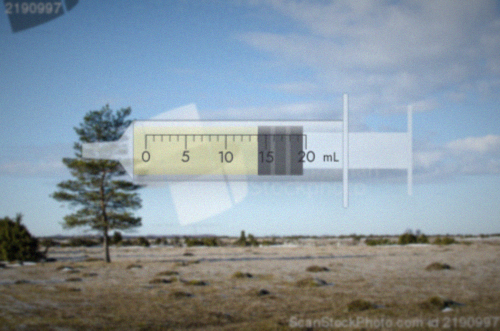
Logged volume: 14 mL
